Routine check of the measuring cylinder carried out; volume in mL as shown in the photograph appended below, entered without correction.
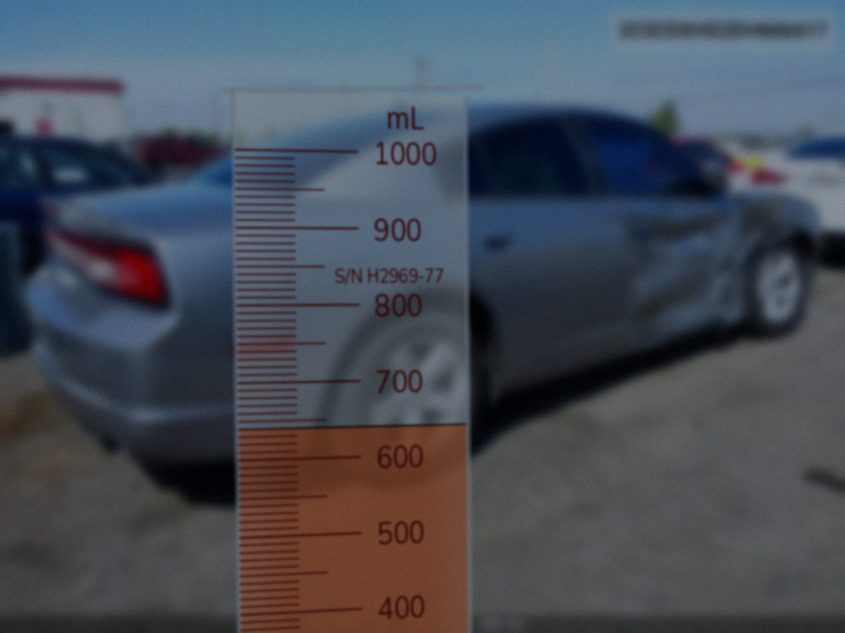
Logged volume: 640 mL
